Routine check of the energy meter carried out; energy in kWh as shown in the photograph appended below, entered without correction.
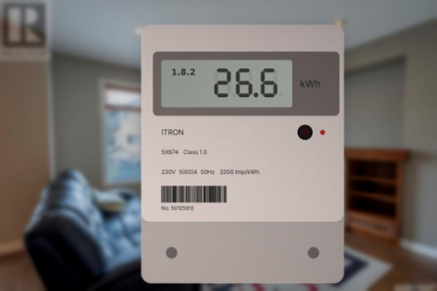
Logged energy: 26.6 kWh
